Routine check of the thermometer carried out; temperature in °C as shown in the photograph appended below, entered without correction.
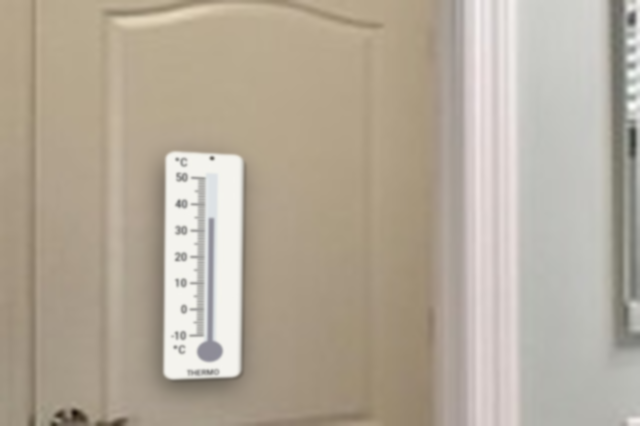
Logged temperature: 35 °C
